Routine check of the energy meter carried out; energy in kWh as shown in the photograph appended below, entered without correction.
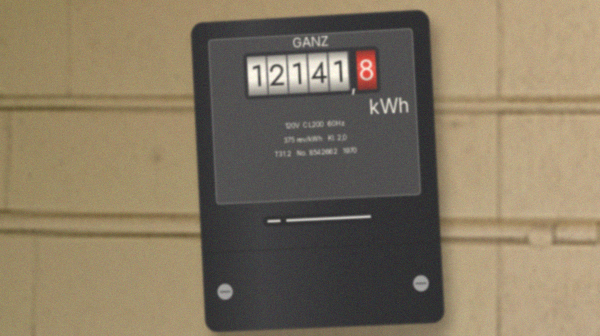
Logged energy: 12141.8 kWh
